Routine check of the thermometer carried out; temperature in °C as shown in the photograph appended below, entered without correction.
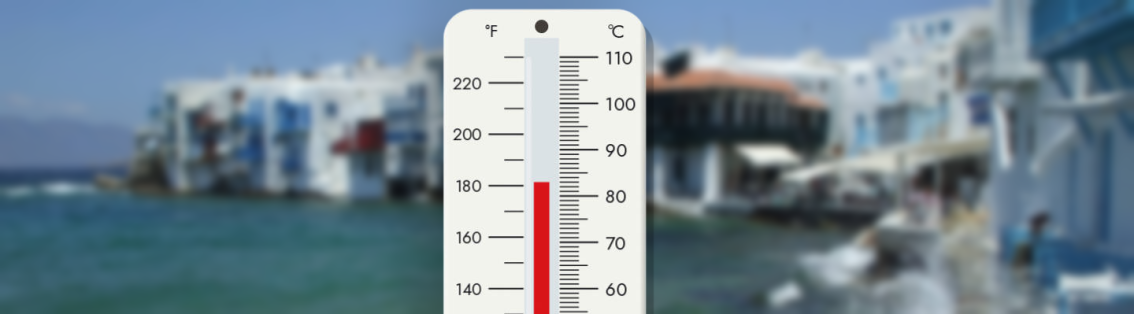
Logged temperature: 83 °C
